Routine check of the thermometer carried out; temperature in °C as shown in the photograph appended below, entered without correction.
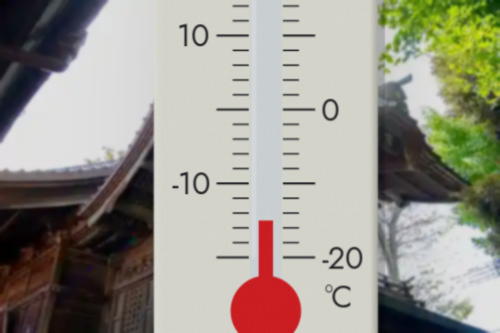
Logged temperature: -15 °C
